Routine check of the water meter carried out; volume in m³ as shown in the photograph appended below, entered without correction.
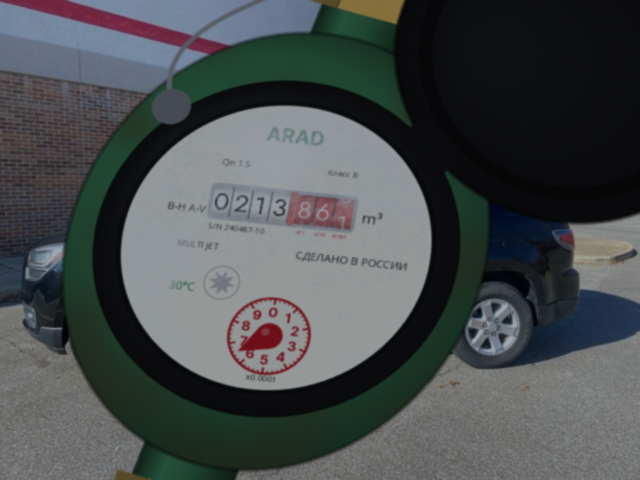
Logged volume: 213.8606 m³
